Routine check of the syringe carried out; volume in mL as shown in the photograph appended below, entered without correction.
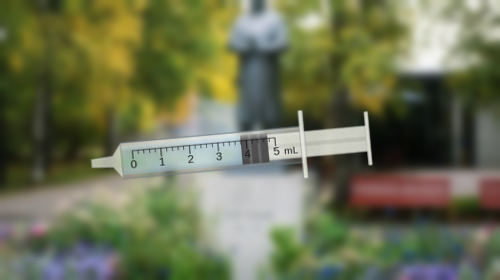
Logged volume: 3.8 mL
